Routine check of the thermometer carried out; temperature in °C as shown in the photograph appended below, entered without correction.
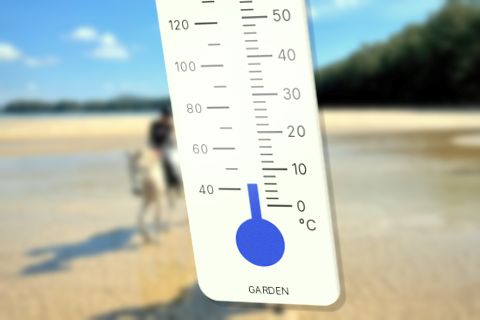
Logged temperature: 6 °C
